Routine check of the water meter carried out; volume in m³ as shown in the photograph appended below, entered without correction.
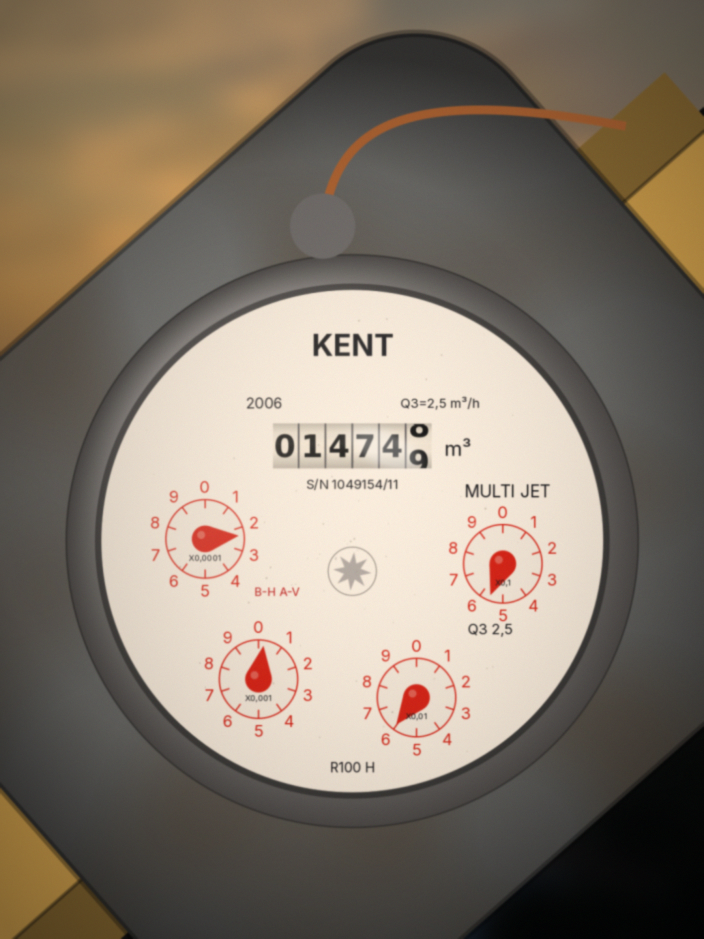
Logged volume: 14748.5602 m³
